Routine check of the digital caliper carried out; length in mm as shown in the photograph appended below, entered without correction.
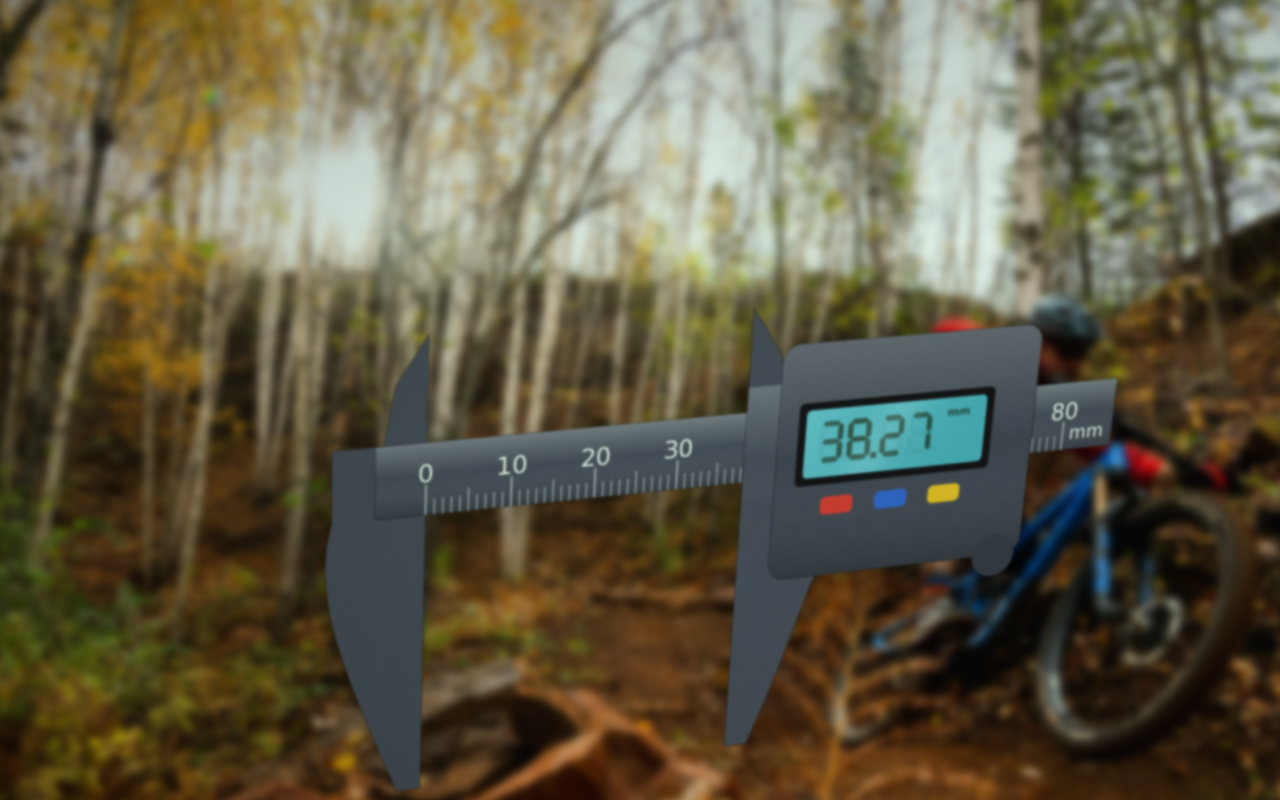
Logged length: 38.27 mm
